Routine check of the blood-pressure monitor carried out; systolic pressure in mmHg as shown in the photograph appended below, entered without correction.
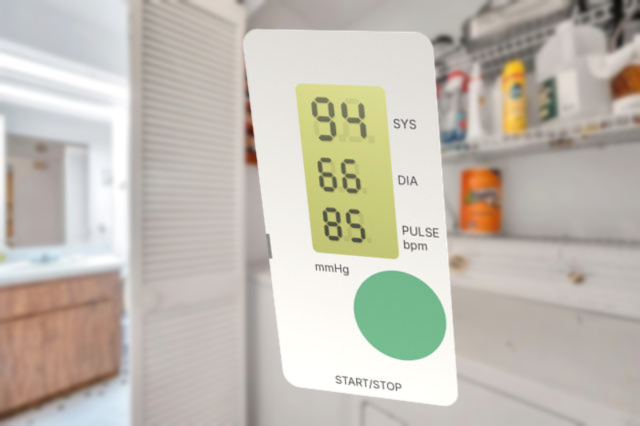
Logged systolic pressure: 94 mmHg
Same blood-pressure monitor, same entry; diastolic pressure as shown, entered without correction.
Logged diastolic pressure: 66 mmHg
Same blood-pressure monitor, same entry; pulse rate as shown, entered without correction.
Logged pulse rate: 85 bpm
